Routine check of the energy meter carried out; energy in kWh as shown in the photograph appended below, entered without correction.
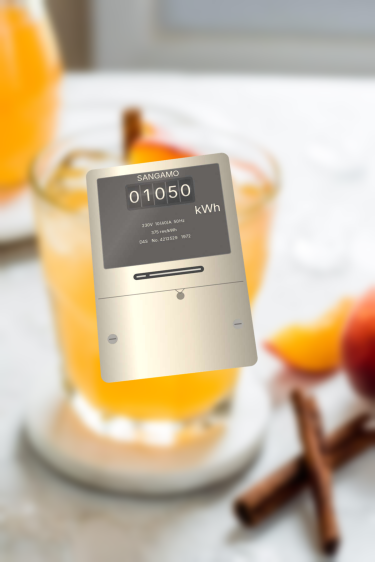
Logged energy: 1050 kWh
